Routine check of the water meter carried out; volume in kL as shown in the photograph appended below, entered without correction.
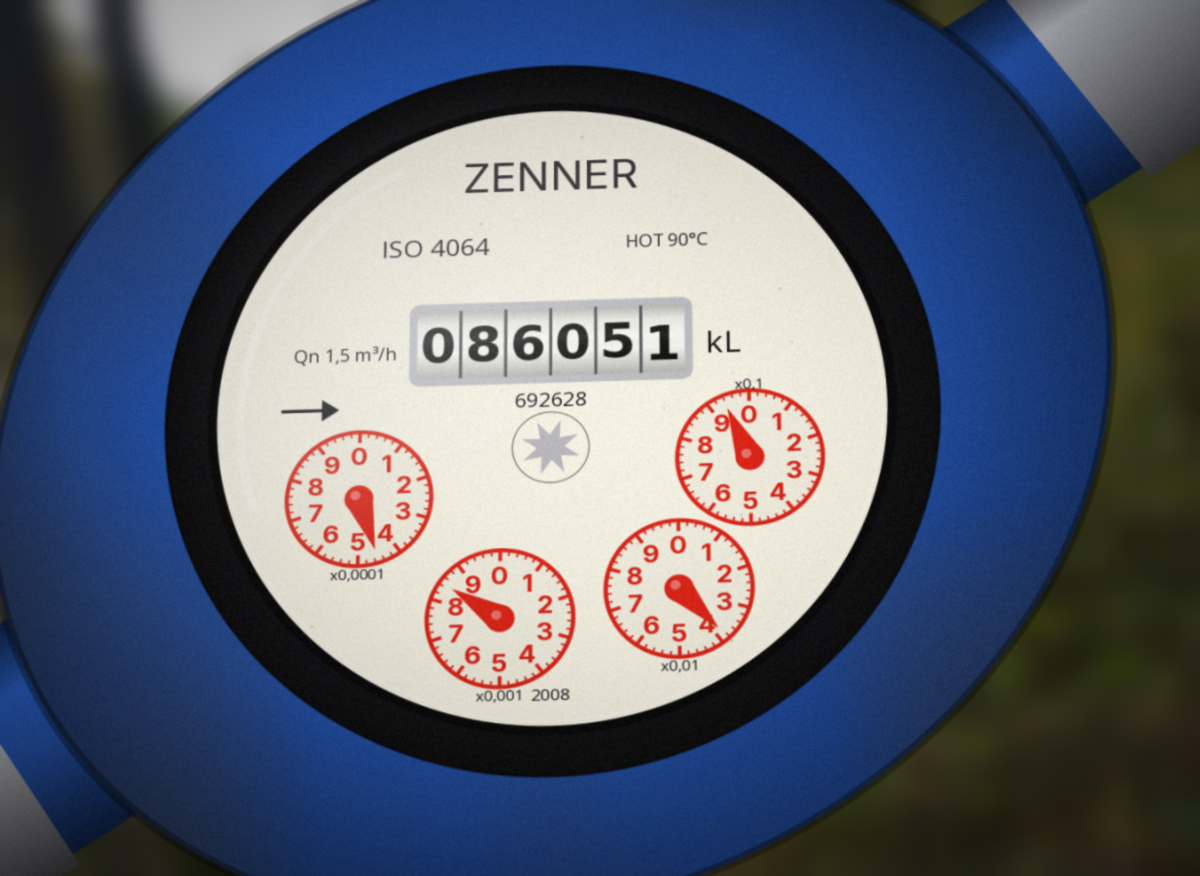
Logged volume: 86050.9384 kL
